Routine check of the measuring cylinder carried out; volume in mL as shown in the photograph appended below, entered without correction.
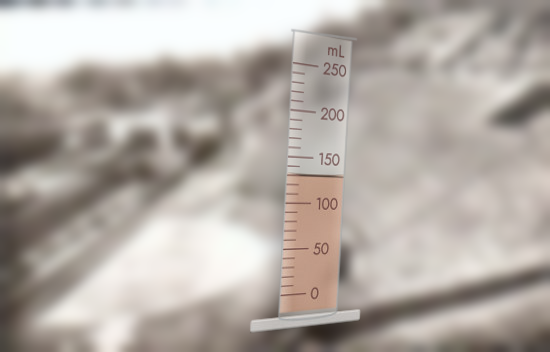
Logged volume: 130 mL
